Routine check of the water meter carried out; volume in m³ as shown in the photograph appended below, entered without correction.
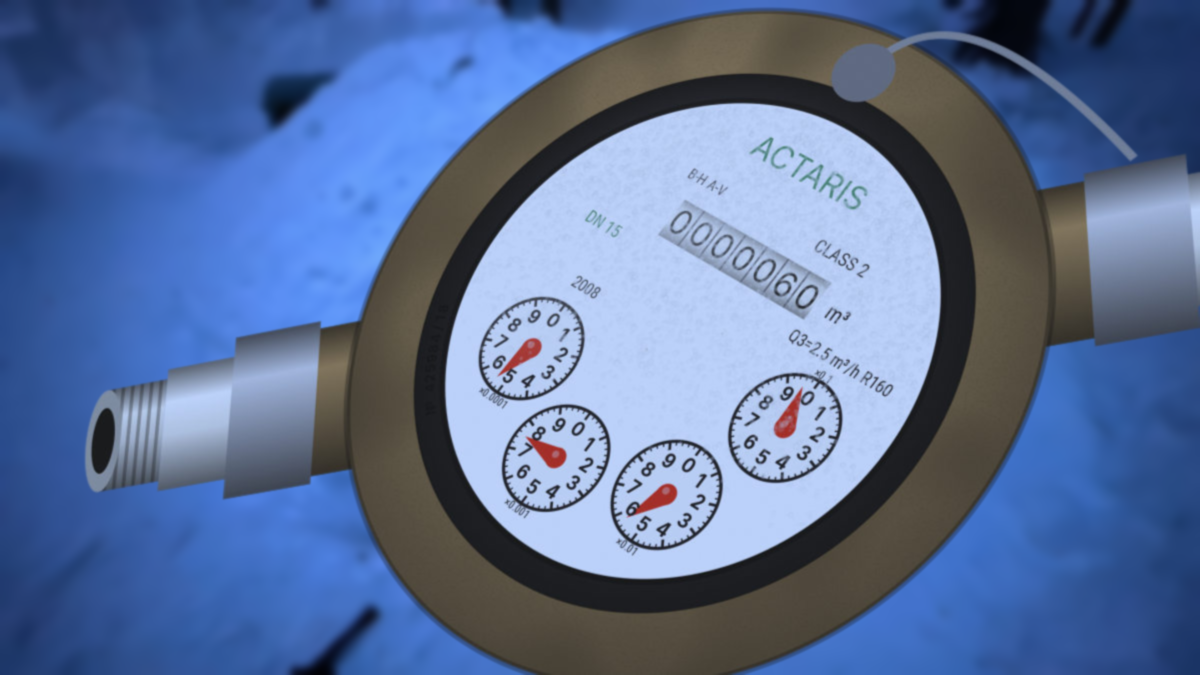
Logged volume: 59.9575 m³
